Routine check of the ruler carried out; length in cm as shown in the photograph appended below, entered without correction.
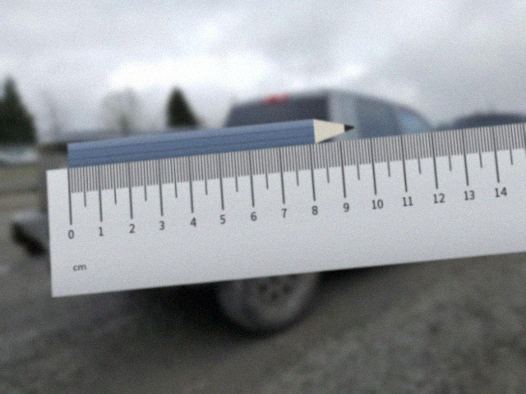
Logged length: 9.5 cm
